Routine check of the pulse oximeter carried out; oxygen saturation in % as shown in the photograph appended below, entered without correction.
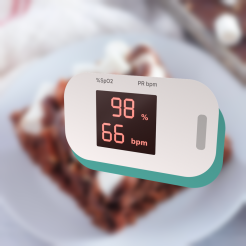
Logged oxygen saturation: 98 %
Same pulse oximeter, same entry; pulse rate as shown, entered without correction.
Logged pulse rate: 66 bpm
